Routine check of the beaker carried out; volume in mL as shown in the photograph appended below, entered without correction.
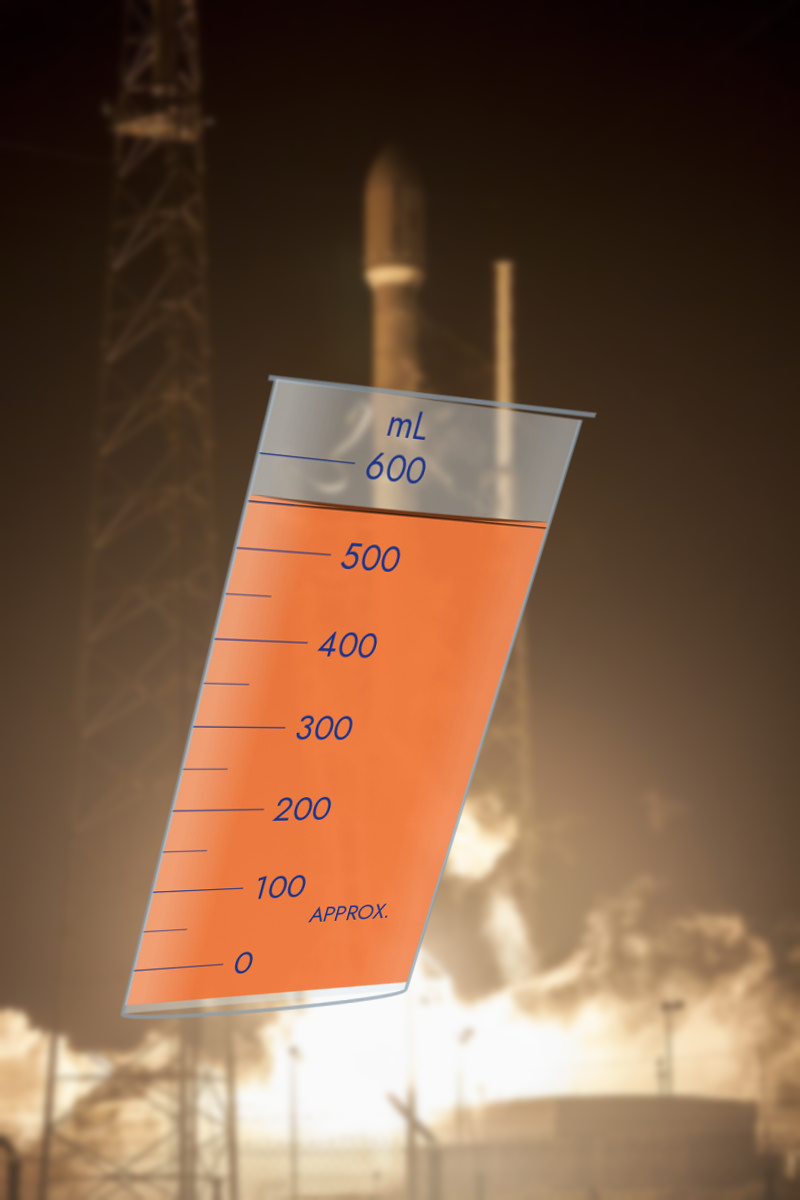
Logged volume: 550 mL
